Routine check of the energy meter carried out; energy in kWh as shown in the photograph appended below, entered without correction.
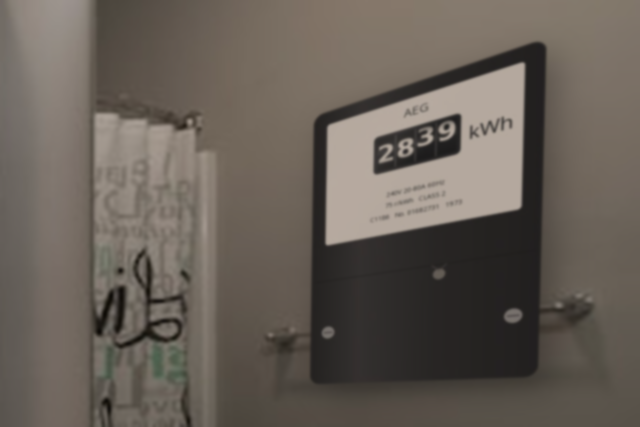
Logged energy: 2839 kWh
